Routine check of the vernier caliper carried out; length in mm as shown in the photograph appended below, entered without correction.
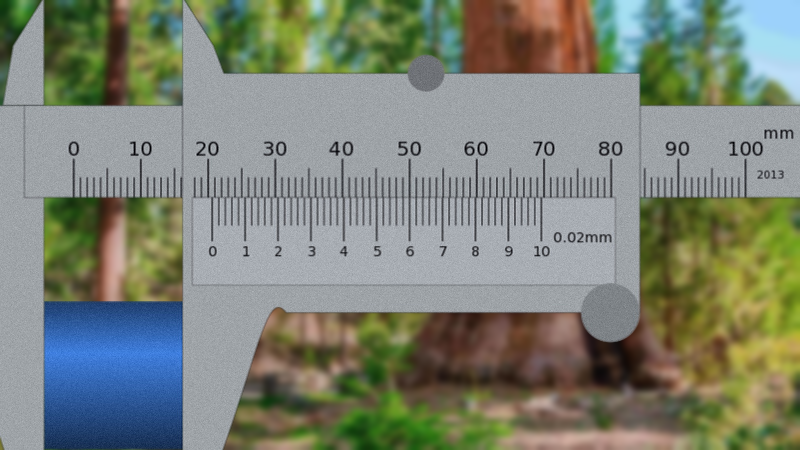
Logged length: 20.6 mm
